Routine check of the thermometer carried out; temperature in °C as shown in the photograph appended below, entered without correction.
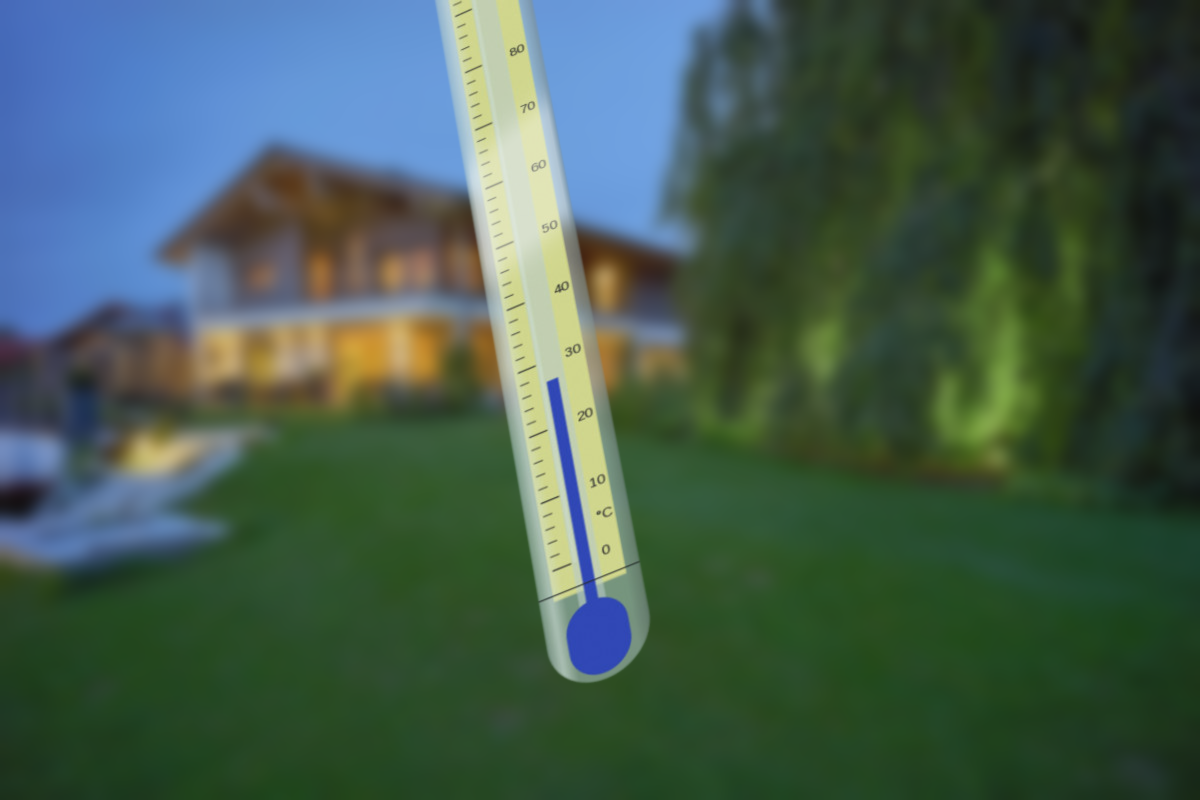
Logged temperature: 27 °C
